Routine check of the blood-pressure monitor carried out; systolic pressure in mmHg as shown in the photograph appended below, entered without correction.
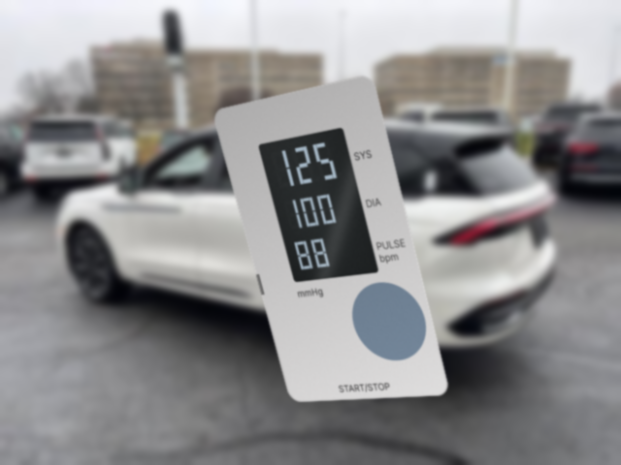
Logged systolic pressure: 125 mmHg
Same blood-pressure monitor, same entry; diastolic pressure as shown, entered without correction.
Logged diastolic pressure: 100 mmHg
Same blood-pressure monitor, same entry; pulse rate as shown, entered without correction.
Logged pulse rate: 88 bpm
